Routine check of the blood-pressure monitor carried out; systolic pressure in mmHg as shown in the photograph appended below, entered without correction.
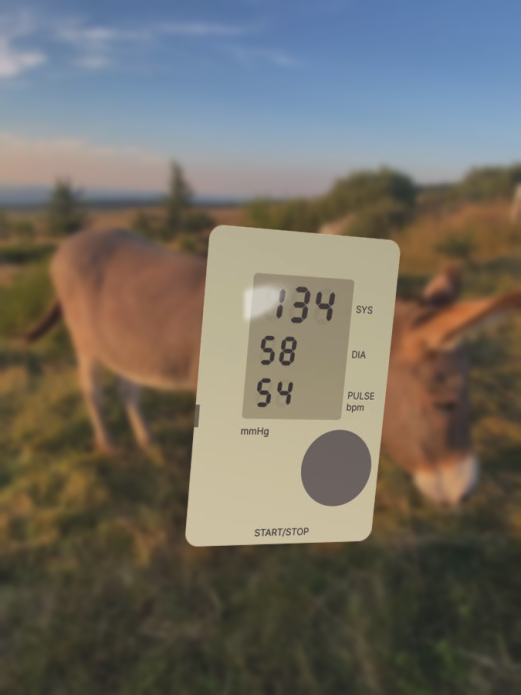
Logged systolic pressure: 134 mmHg
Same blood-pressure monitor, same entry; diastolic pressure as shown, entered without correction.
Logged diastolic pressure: 58 mmHg
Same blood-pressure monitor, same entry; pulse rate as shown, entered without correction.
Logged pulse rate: 54 bpm
